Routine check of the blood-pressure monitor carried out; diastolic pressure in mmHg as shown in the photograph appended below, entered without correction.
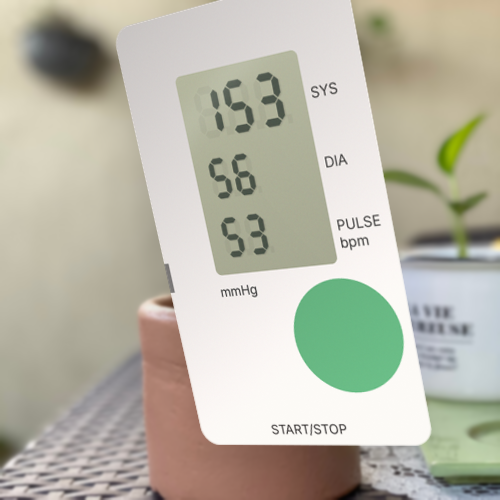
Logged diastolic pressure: 56 mmHg
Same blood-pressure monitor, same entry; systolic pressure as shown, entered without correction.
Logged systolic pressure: 153 mmHg
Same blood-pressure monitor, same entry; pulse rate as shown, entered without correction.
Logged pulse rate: 53 bpm
